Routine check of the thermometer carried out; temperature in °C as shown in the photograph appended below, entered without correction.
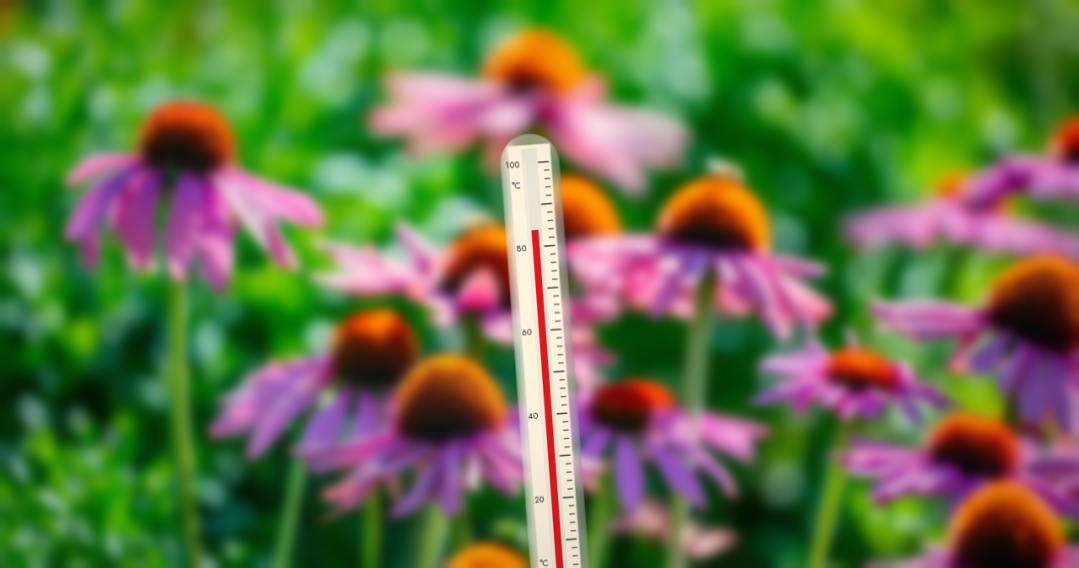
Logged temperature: 84 °C
